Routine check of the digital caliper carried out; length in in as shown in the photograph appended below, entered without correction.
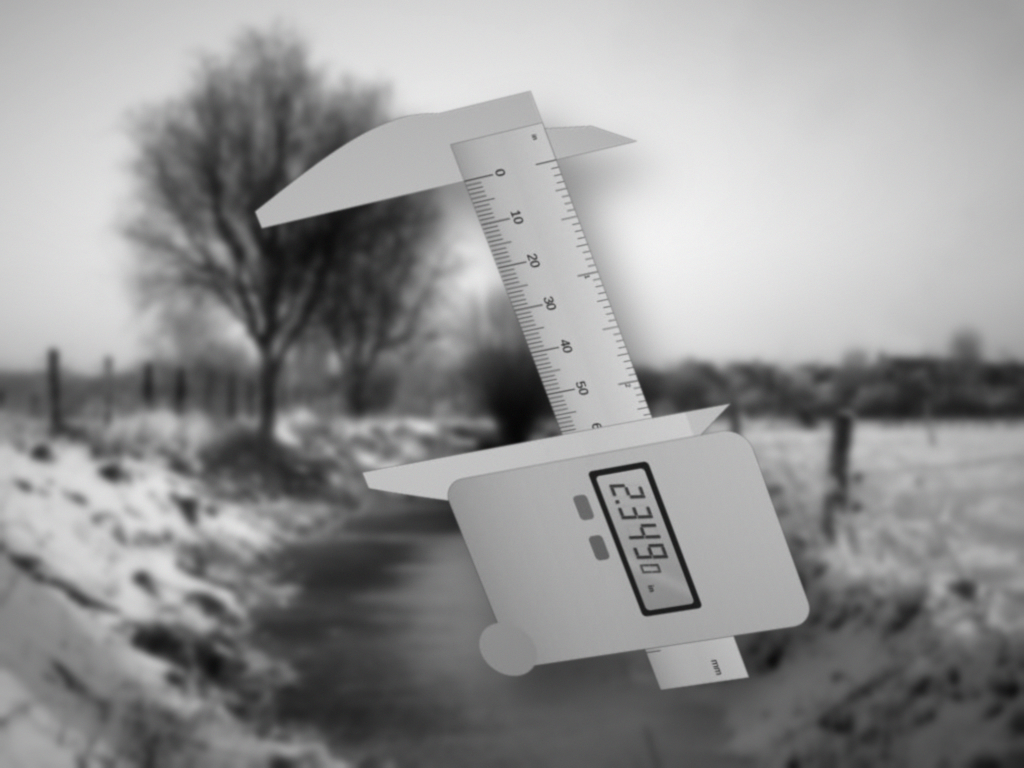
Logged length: 2.3490 in
